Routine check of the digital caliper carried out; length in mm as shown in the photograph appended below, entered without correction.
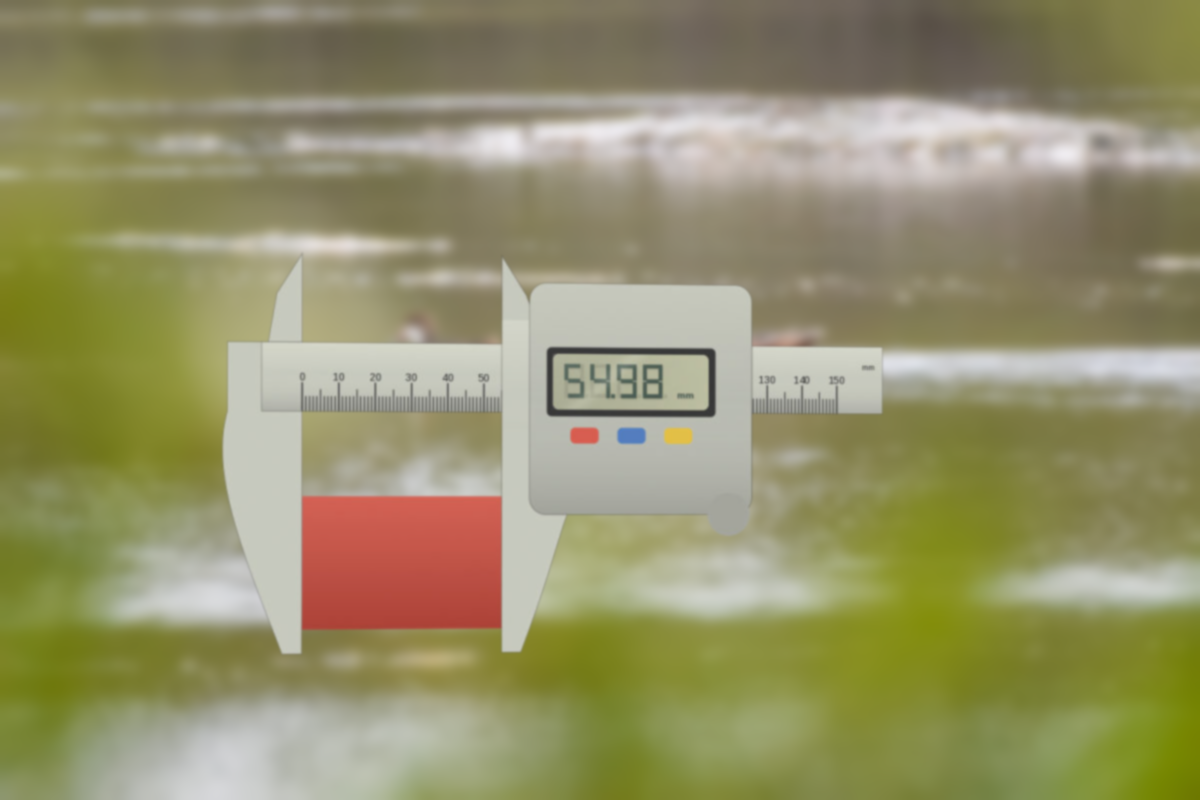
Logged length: 54.98 mm
